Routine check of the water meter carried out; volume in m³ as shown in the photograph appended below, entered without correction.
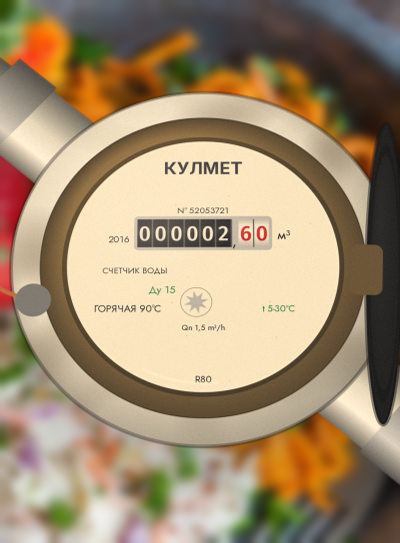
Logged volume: 2.60 m³
